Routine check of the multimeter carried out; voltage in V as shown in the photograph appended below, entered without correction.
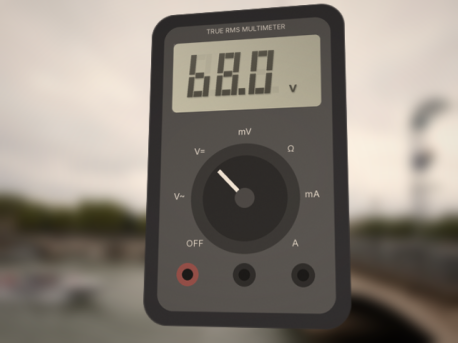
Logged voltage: 68.0 V
